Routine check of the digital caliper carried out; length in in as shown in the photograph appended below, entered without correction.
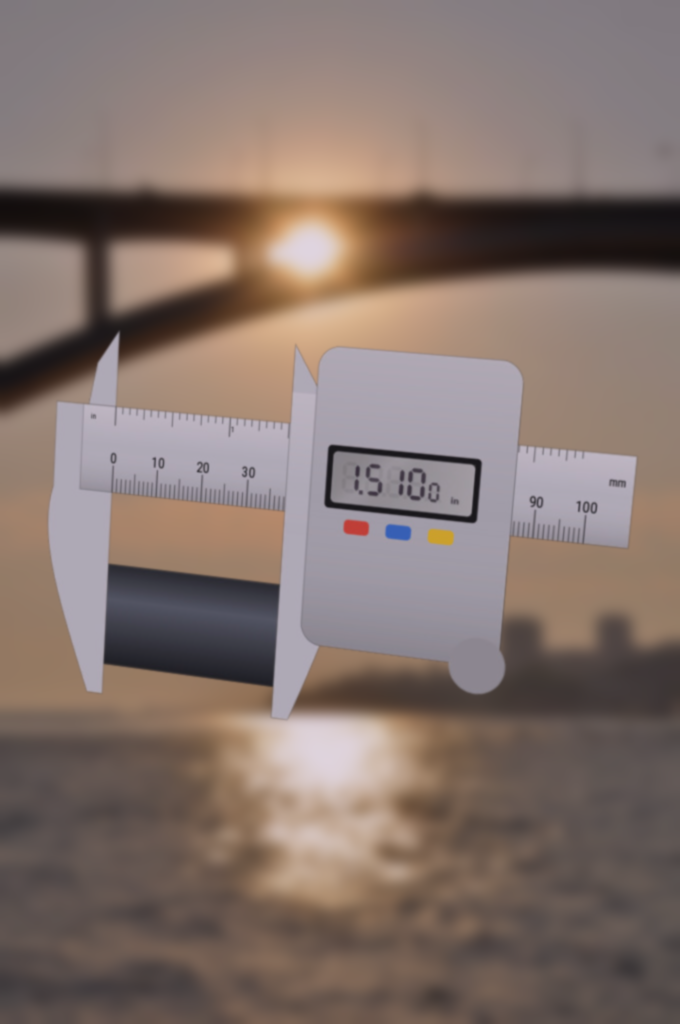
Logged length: 1.5100 in
